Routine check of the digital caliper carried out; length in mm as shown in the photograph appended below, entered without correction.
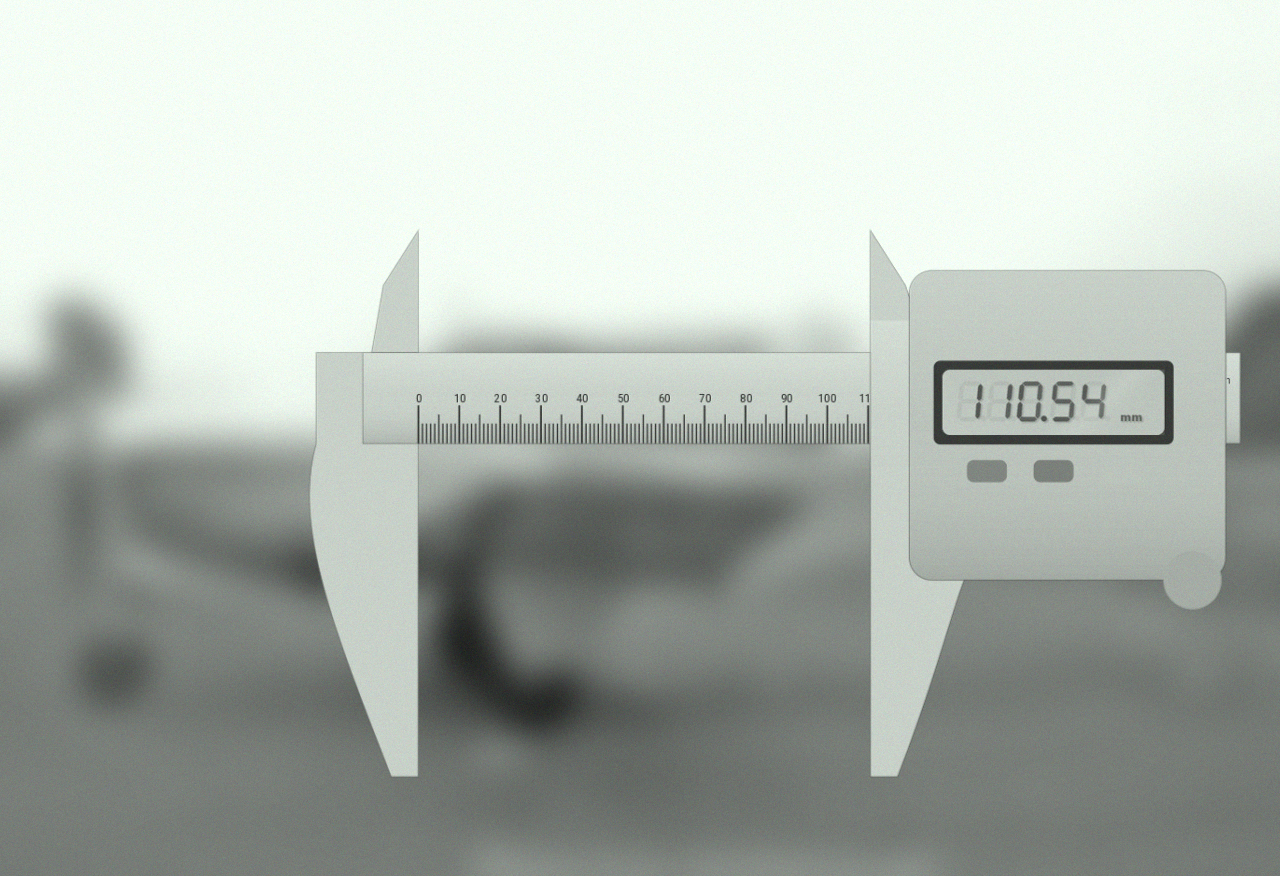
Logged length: 110.54 mm
